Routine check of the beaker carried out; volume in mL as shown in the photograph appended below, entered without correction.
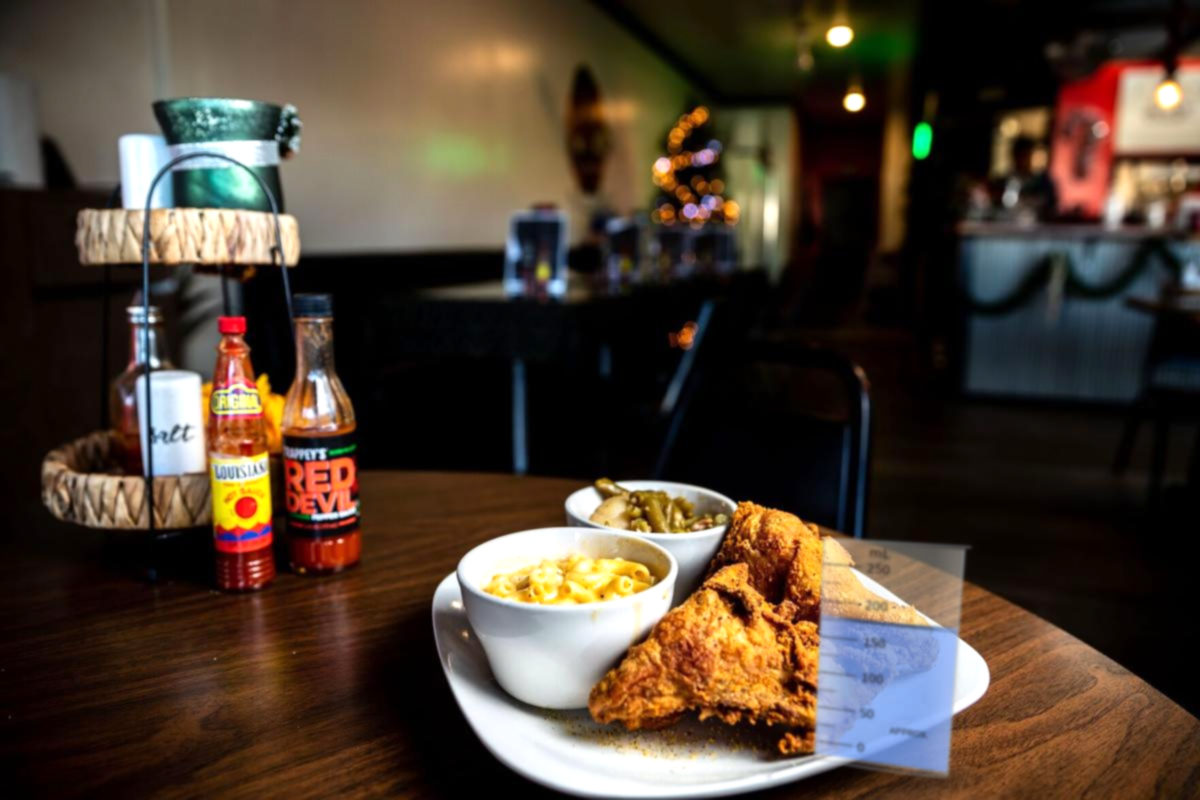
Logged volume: 175 mL
